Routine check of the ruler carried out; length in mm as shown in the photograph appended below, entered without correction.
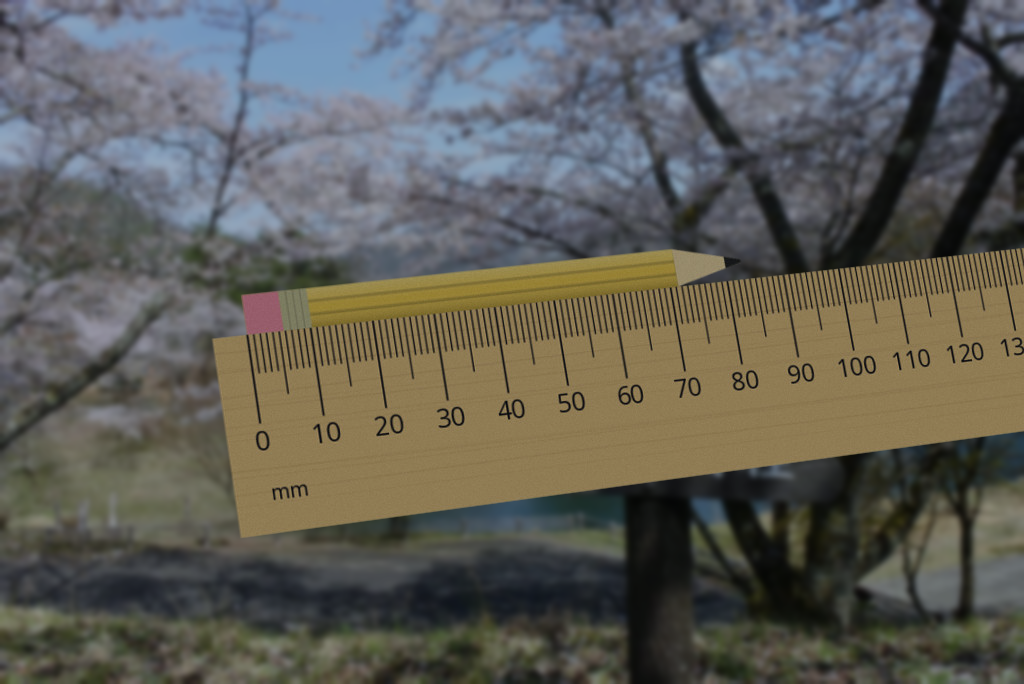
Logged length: 83 mm
